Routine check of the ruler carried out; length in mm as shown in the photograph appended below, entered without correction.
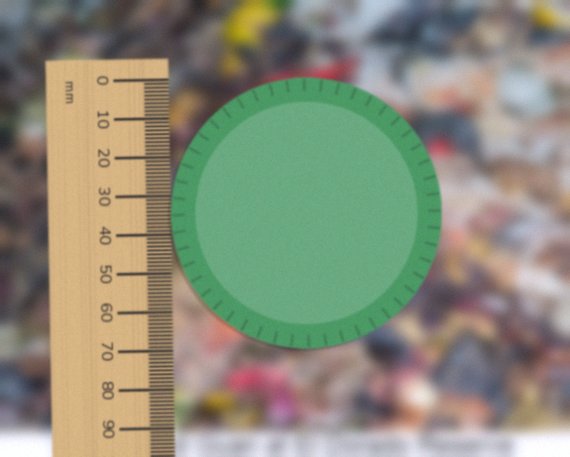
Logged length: 70 mm
